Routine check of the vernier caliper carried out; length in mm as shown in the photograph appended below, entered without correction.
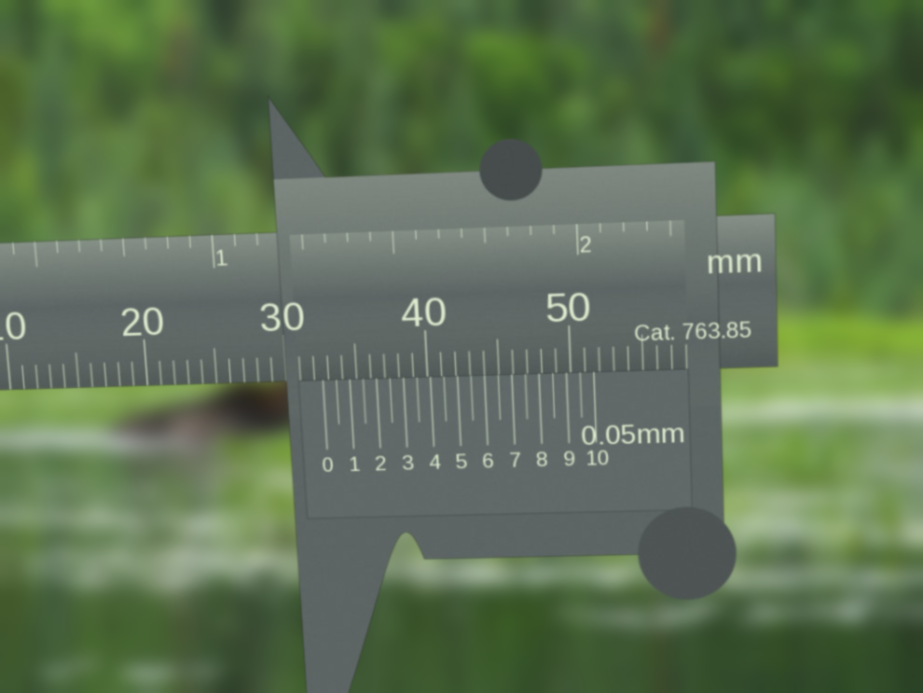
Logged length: 32.6 mm
